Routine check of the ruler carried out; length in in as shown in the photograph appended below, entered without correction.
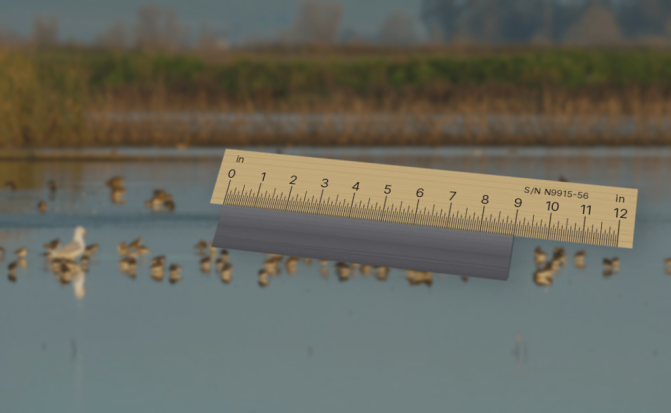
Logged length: 9 in
